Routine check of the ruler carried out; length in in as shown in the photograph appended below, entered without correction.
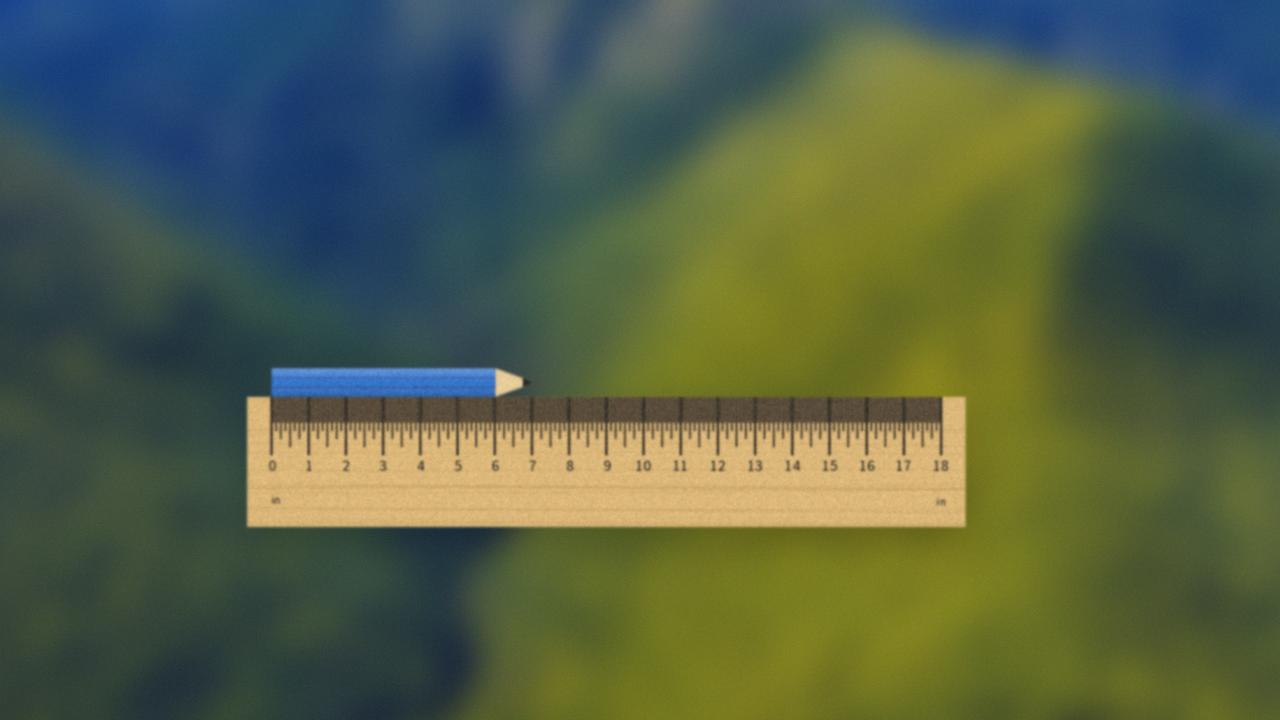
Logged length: 7 in
